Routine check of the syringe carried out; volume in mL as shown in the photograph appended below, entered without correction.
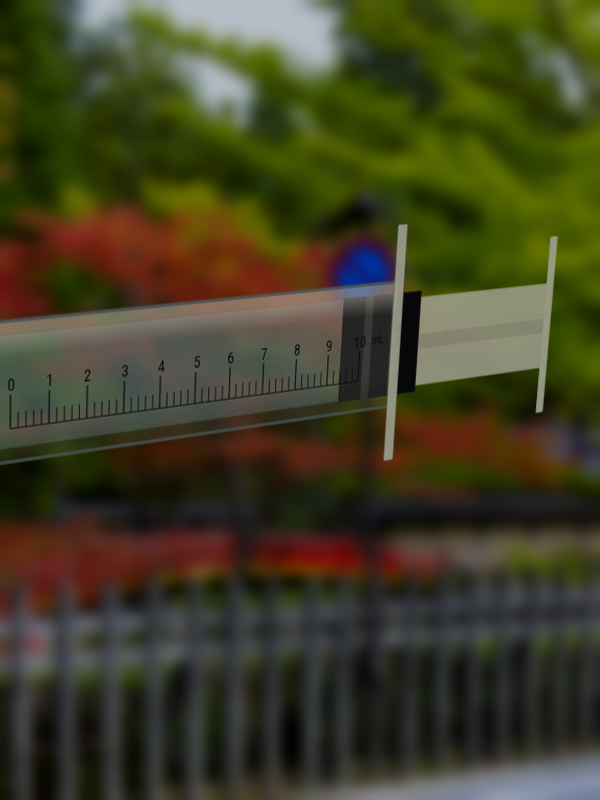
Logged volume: 9.4 mL
